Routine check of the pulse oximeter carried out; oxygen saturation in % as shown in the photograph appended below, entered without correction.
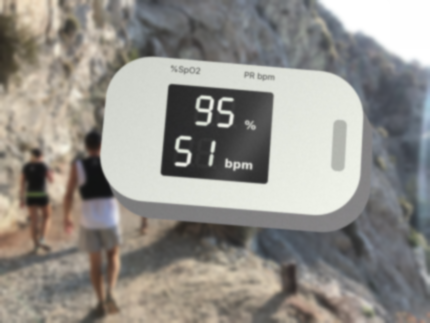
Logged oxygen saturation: 95 %
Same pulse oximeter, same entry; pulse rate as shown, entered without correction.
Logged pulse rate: 51 bpm
